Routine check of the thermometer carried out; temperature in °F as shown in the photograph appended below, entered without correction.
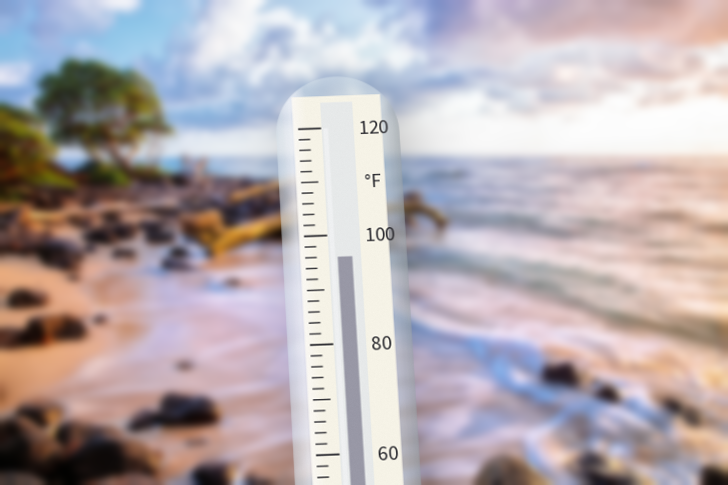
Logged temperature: 96 °F
